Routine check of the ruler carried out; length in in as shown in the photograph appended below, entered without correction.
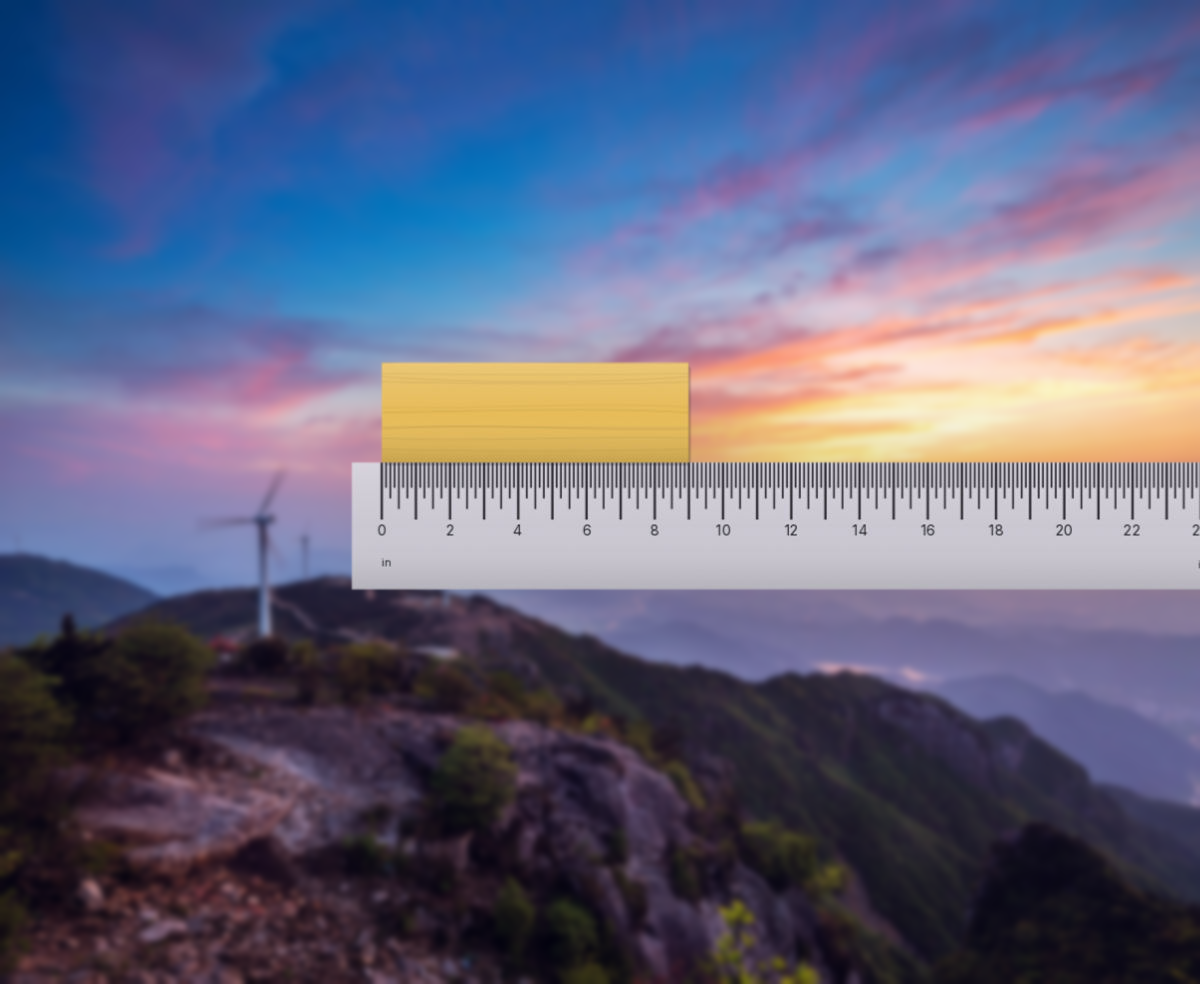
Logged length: 9 in
